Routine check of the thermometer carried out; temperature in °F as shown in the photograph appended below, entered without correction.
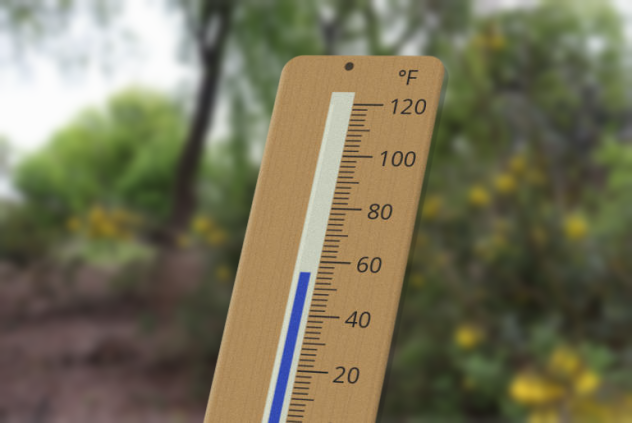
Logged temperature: 56 °F
